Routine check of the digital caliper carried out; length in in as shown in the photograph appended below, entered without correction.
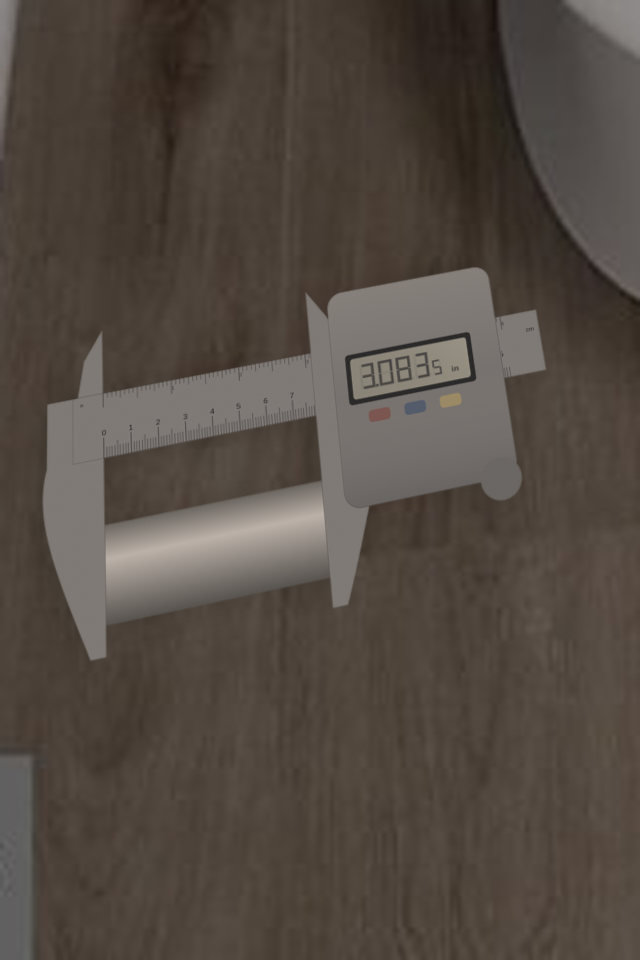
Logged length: 3.0835 in
